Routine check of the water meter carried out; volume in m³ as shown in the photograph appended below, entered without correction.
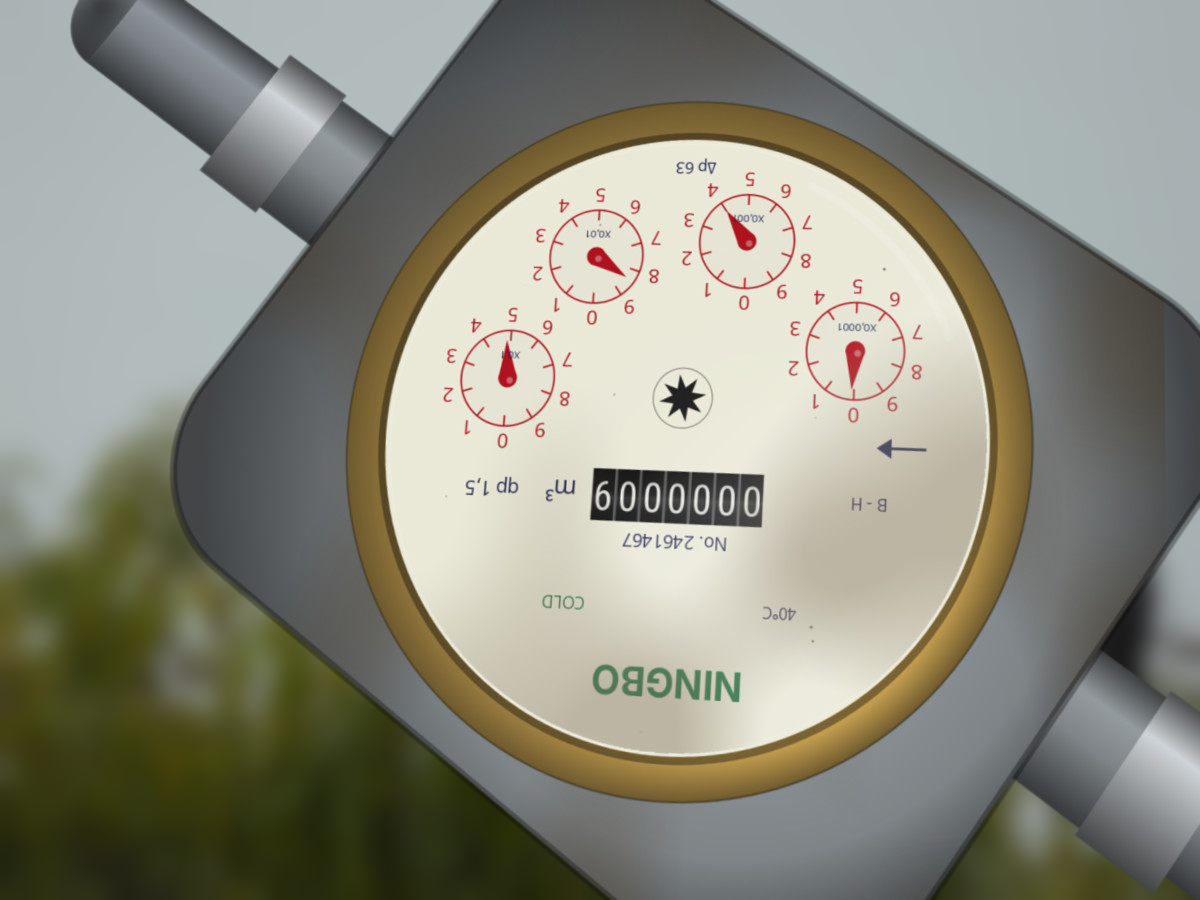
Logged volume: 9.4840 m³
